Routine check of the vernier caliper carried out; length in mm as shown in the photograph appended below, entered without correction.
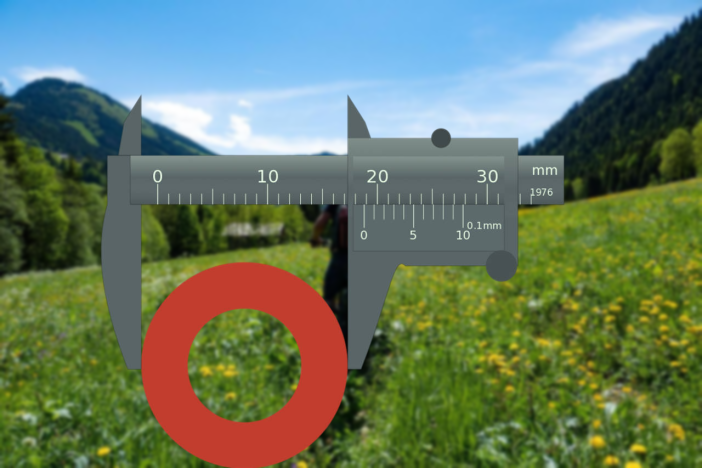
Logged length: 18.8 mm
